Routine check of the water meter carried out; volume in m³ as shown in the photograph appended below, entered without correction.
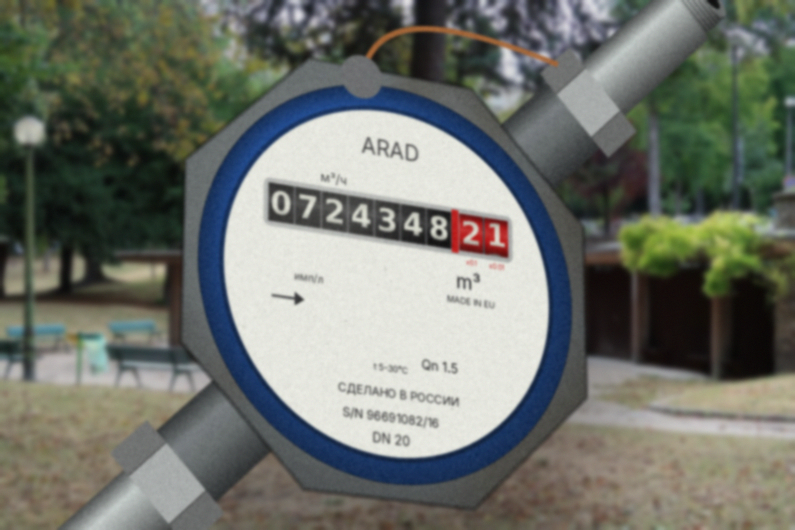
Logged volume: 724348.21 m³
